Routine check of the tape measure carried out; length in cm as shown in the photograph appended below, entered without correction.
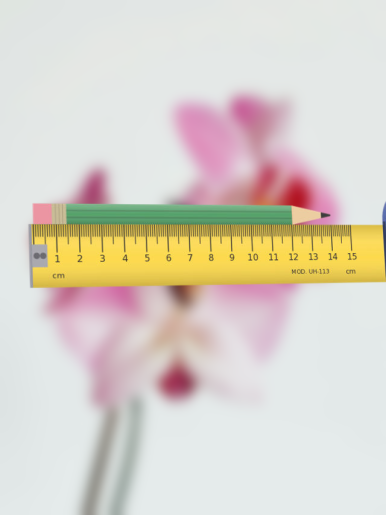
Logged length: 14 cm
